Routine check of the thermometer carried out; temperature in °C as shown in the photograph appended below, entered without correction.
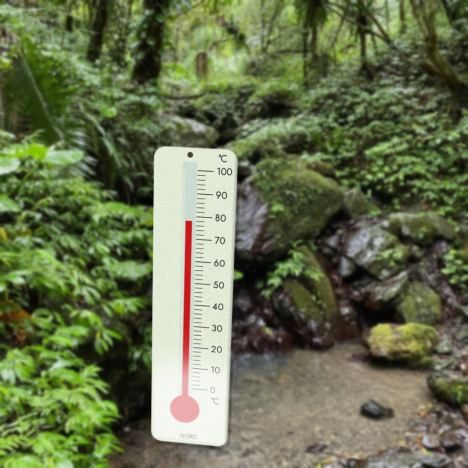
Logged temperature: 78 °C
